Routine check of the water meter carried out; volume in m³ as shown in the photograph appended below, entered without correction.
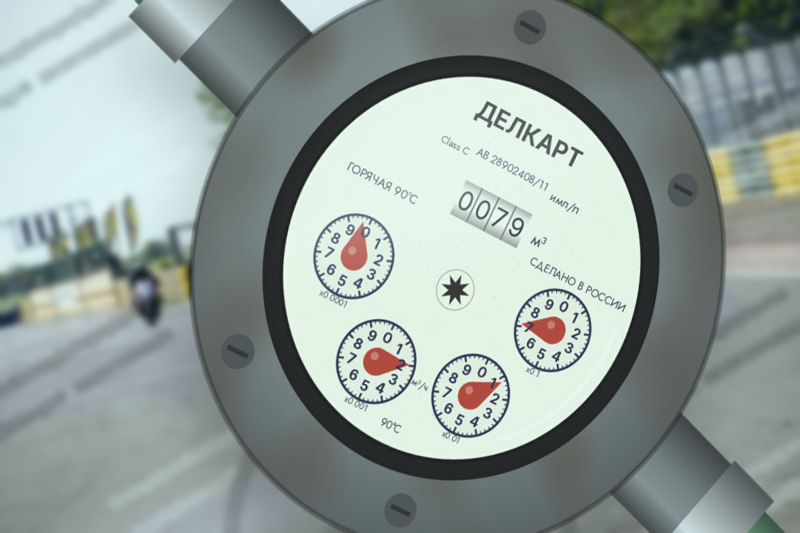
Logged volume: 79.7119 m³
